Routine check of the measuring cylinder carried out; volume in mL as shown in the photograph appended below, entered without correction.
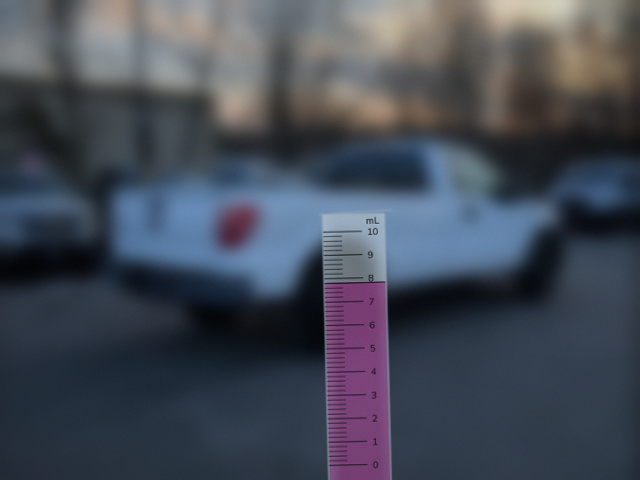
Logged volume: 7.8 mL
